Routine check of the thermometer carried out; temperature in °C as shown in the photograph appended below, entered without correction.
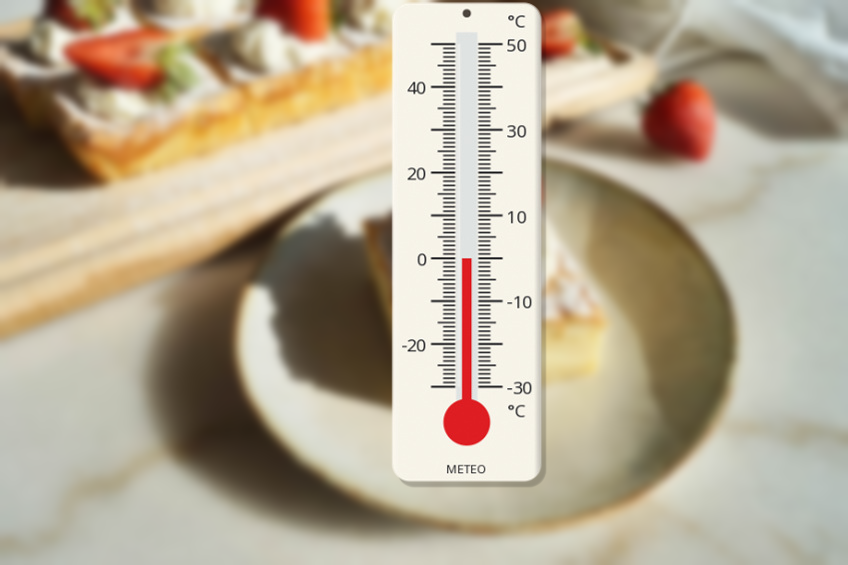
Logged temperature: 0 °C
